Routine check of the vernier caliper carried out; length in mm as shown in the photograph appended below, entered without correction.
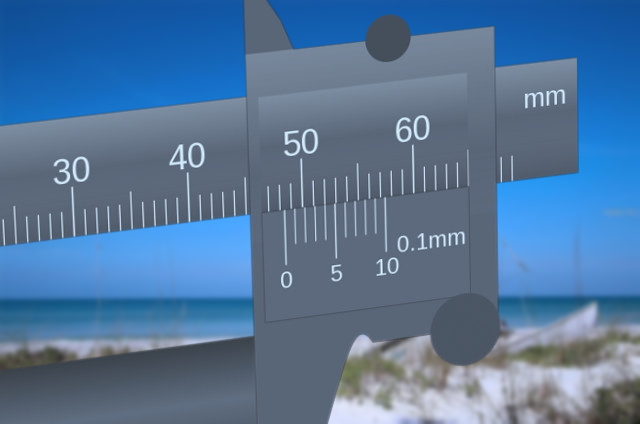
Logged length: 48.4 mm
